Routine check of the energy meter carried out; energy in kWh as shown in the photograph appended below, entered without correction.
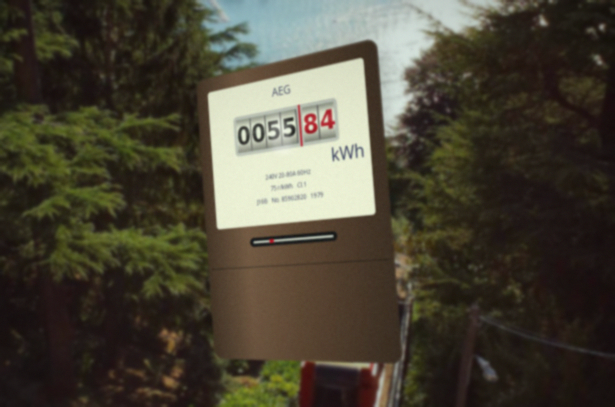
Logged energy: 55.84 kWh
